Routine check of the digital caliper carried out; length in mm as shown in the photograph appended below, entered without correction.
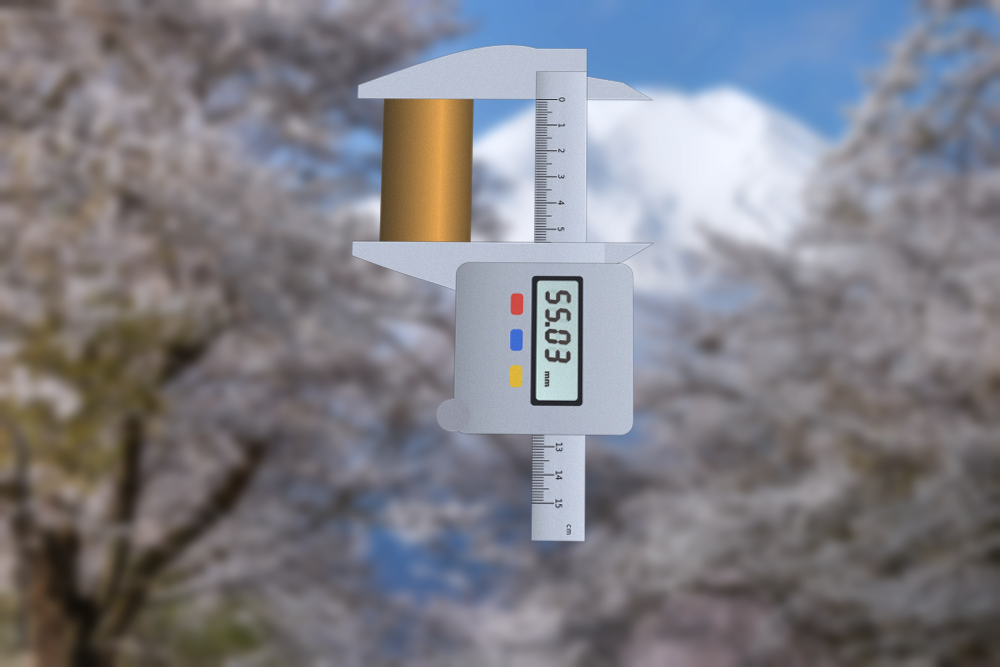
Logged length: 55.03 mm
